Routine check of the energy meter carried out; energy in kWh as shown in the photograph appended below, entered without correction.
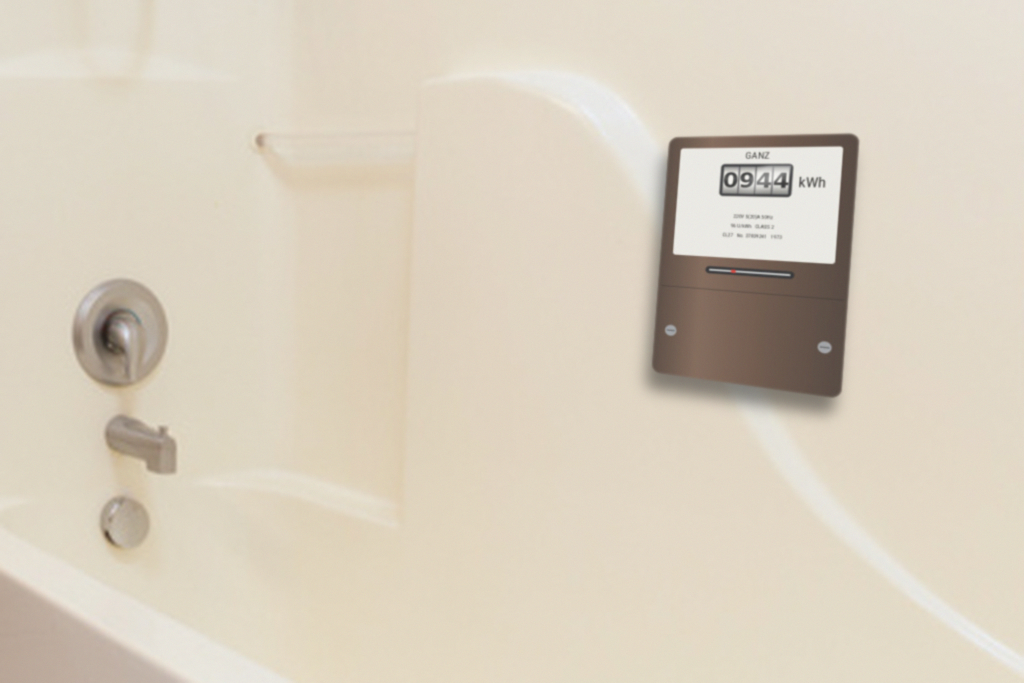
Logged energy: 944 kWh
